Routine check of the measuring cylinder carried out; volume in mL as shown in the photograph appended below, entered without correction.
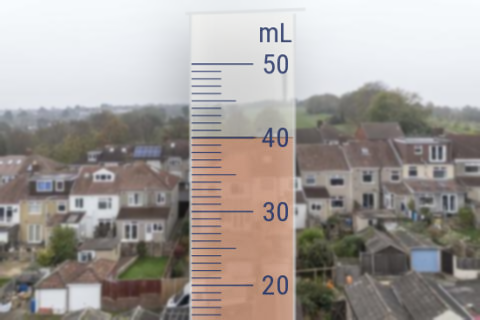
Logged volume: 40 mL
